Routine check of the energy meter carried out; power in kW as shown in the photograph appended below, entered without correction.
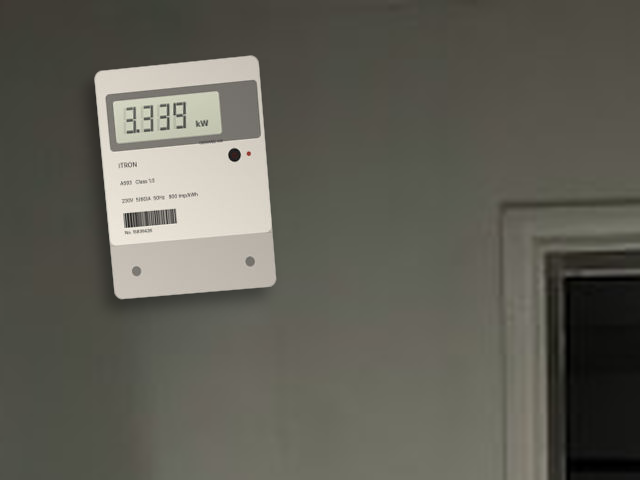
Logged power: 3.339 kW
